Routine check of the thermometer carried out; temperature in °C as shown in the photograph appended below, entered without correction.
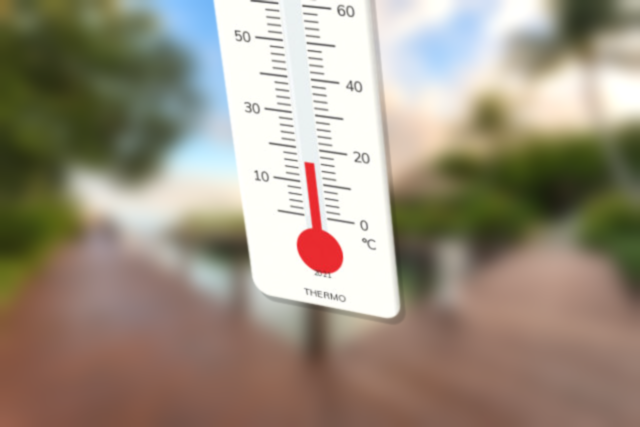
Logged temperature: 16 °C
